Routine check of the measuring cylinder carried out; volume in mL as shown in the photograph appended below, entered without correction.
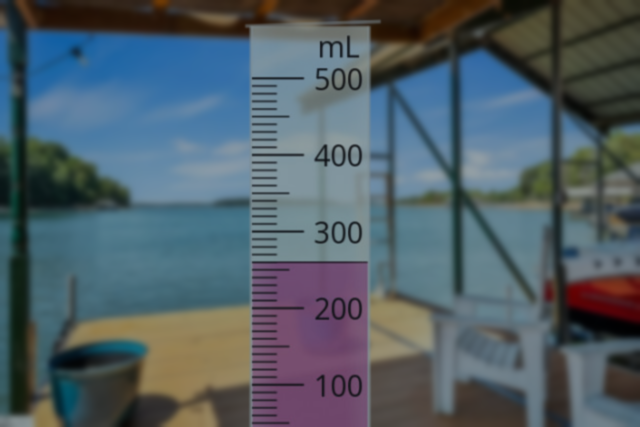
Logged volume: 260 mL
